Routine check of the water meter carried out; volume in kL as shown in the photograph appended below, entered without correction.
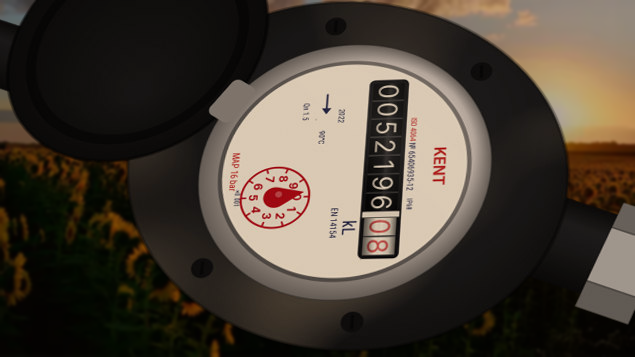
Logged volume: 52196.079 kL
